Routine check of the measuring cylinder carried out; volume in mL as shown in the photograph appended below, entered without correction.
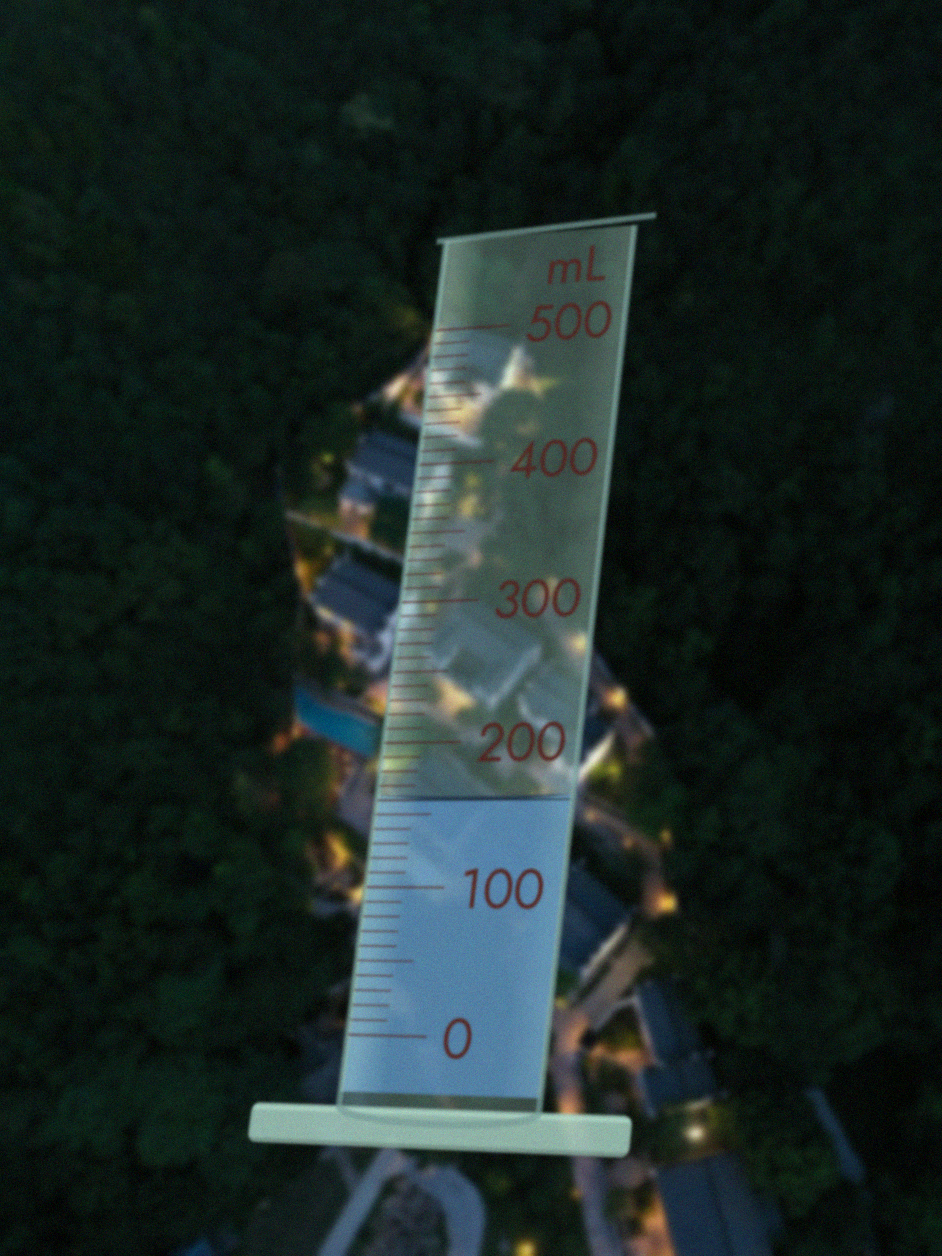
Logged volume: 160 mL
